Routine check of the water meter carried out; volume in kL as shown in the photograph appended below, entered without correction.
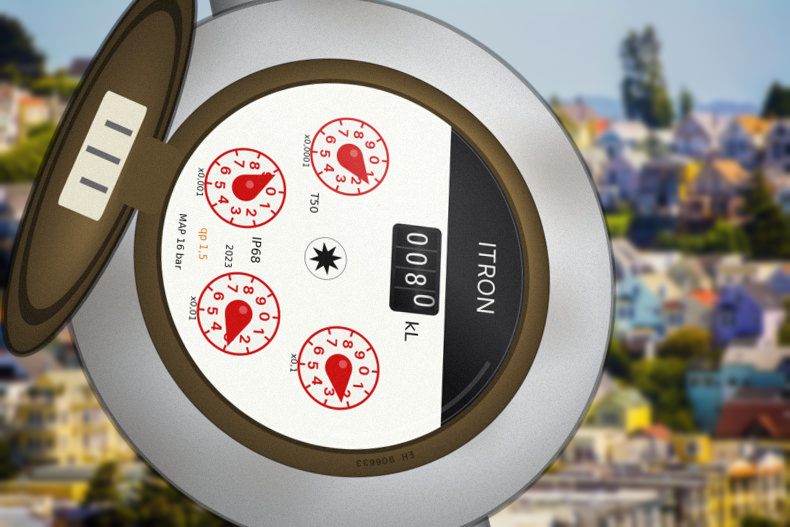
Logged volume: 80.2291 kL
